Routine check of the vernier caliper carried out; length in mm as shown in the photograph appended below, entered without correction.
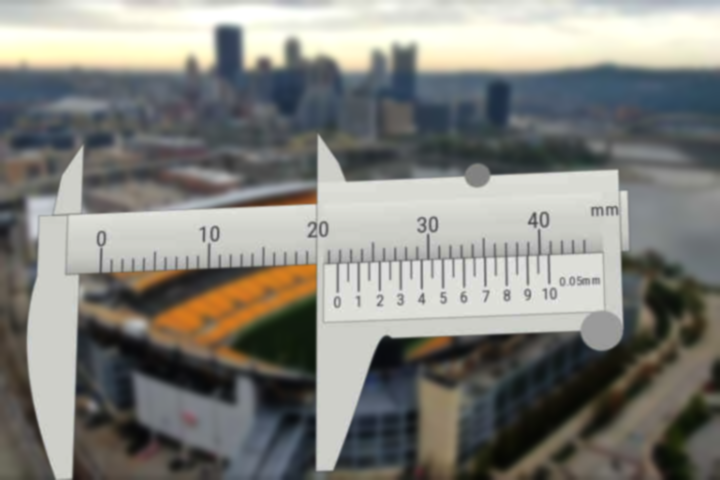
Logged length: 21.8 mm
